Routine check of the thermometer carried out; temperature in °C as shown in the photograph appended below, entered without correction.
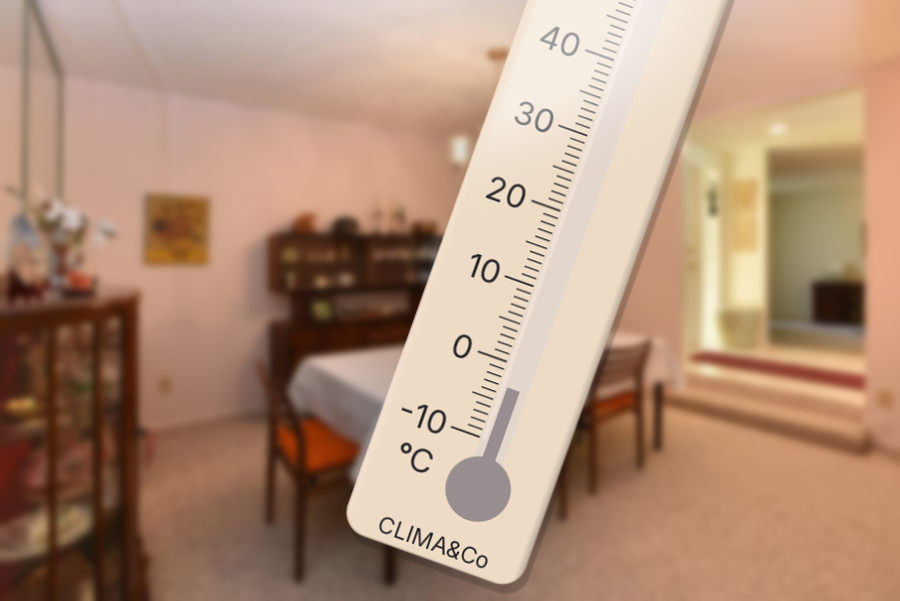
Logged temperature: -3 °C
